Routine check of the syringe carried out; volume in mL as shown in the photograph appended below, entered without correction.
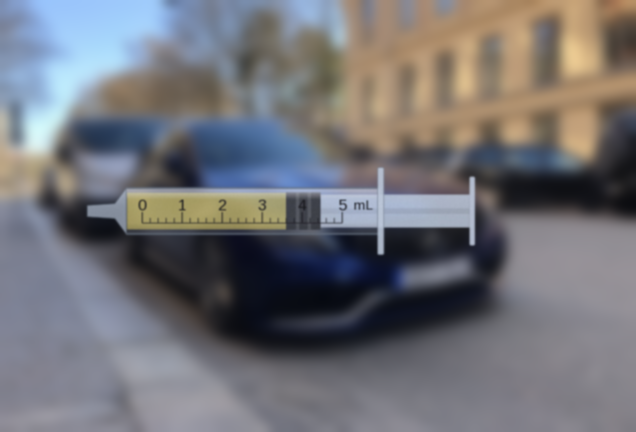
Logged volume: 3.6 mL
